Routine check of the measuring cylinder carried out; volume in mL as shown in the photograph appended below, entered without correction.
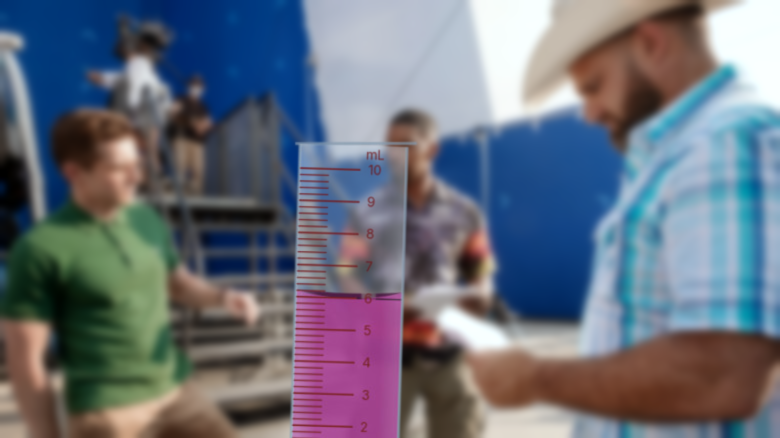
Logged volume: 6 mL
